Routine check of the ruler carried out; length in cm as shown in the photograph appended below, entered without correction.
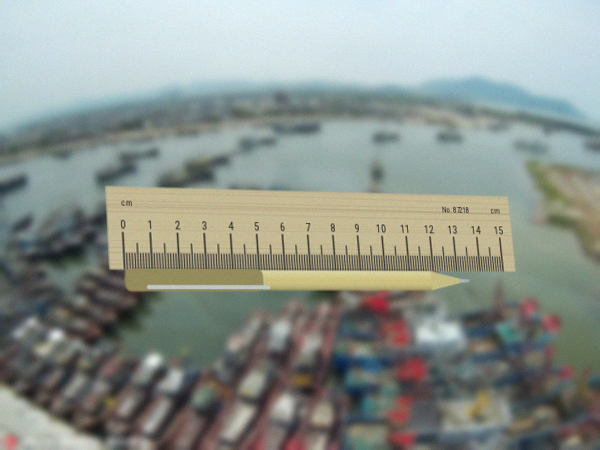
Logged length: 13.5 cm
